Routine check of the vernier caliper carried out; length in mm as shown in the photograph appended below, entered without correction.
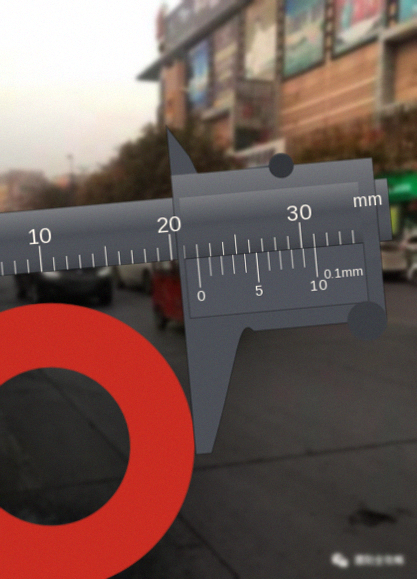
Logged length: 22.0 mm
